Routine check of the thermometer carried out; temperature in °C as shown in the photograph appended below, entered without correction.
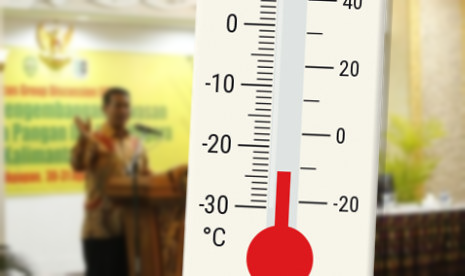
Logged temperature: -24 °C
